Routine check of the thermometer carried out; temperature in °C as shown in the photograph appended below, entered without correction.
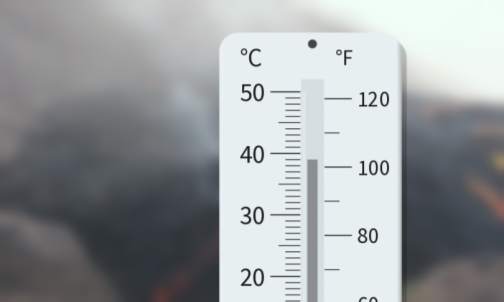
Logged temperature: 39 °C
